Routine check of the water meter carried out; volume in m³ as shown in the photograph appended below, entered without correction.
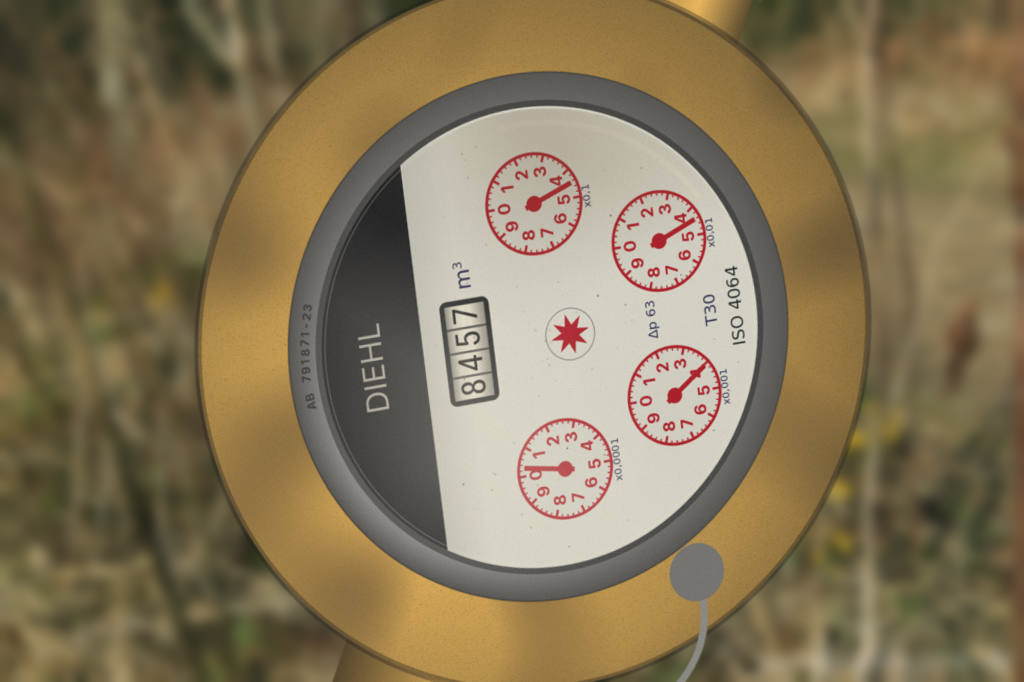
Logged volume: 8457.4440 m³
